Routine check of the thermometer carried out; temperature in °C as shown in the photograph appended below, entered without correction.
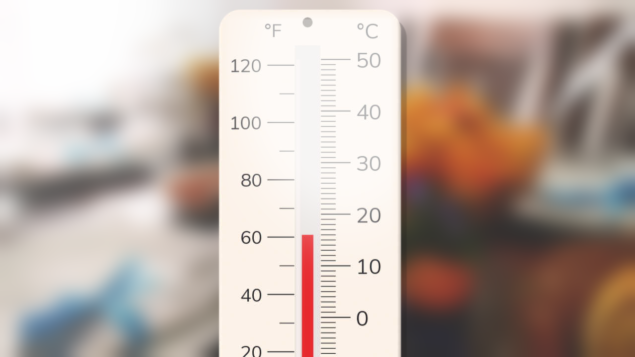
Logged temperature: 16 °C
